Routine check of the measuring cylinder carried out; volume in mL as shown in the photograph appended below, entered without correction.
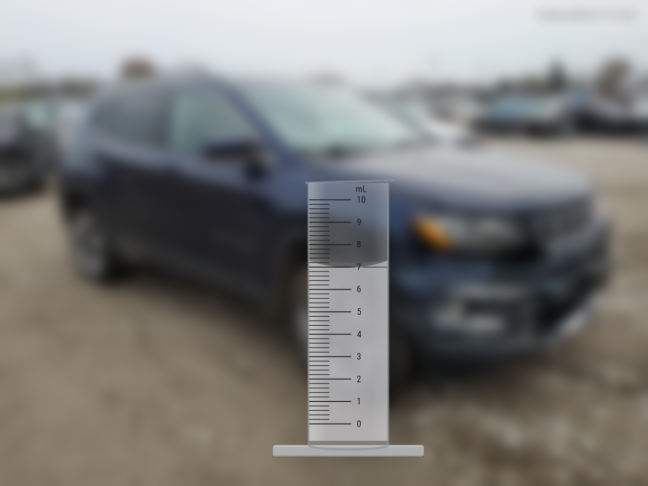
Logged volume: 7 mL
